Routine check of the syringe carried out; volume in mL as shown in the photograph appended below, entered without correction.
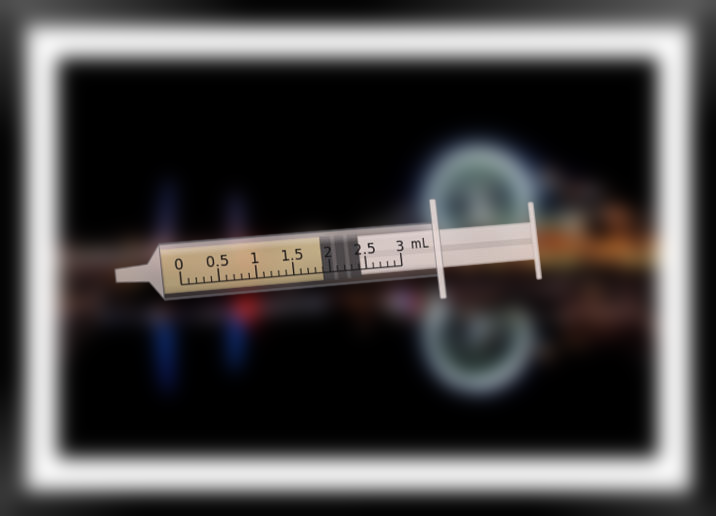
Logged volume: 1.9 mL
